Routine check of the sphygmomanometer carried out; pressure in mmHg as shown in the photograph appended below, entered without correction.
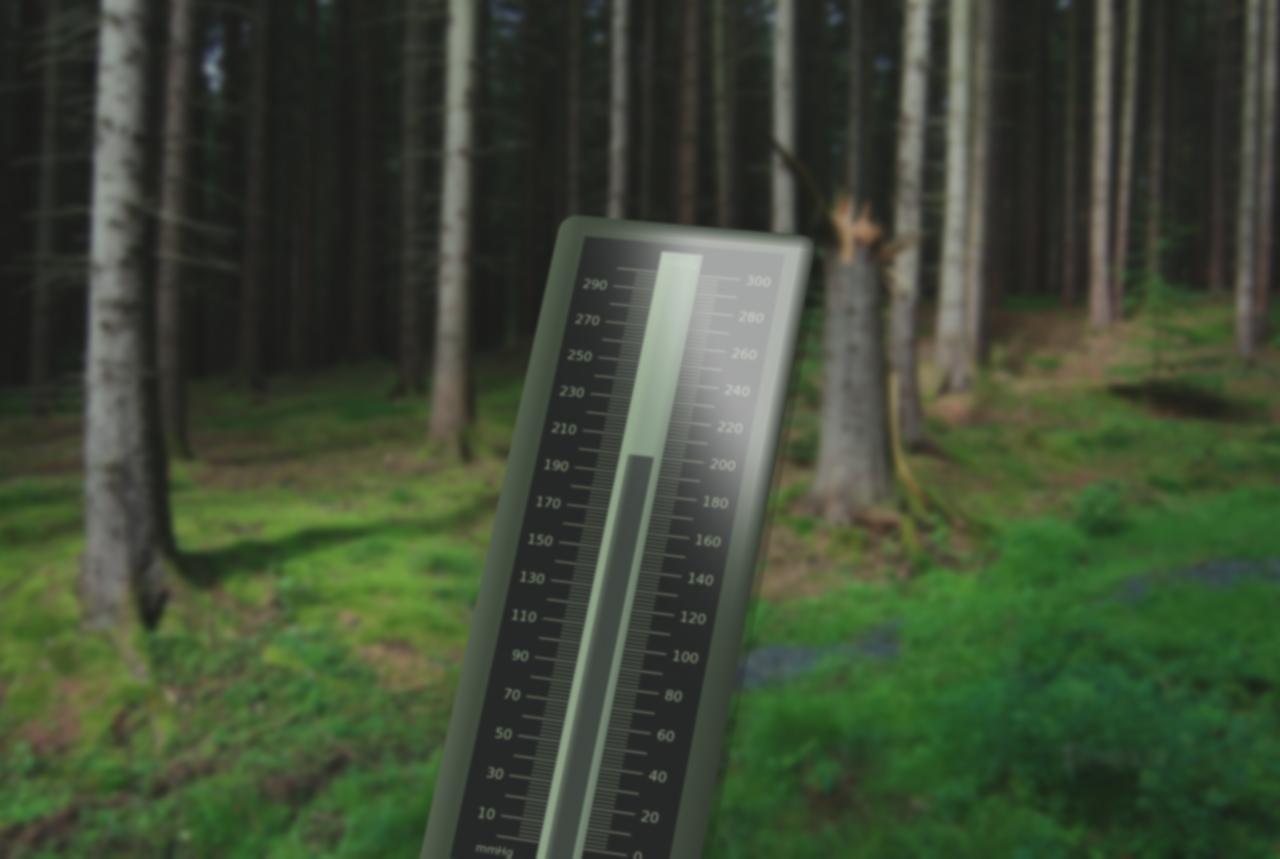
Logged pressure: 200 mmHg
